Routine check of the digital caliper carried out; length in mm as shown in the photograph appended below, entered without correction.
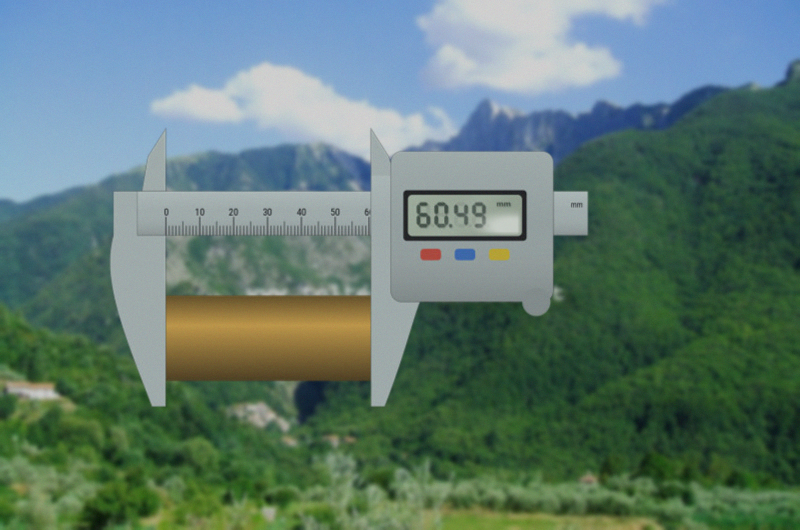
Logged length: 60.49 mm
